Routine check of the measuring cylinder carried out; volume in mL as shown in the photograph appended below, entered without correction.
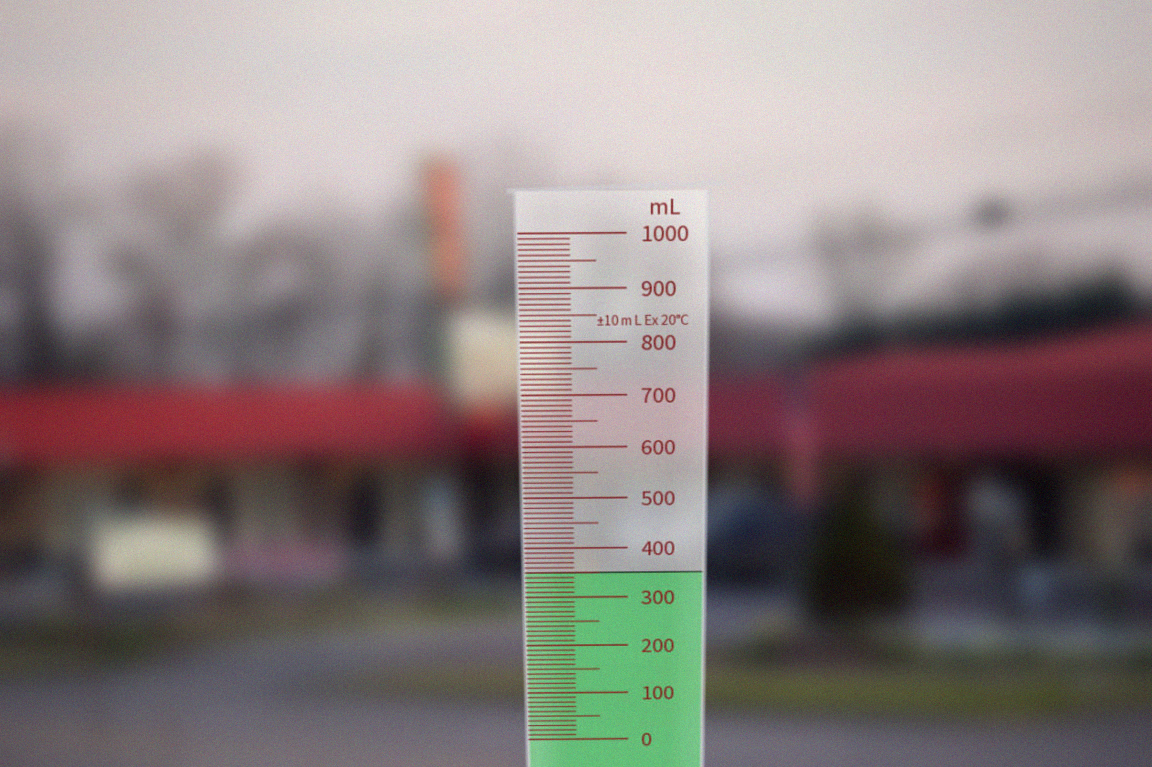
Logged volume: 350 mL
